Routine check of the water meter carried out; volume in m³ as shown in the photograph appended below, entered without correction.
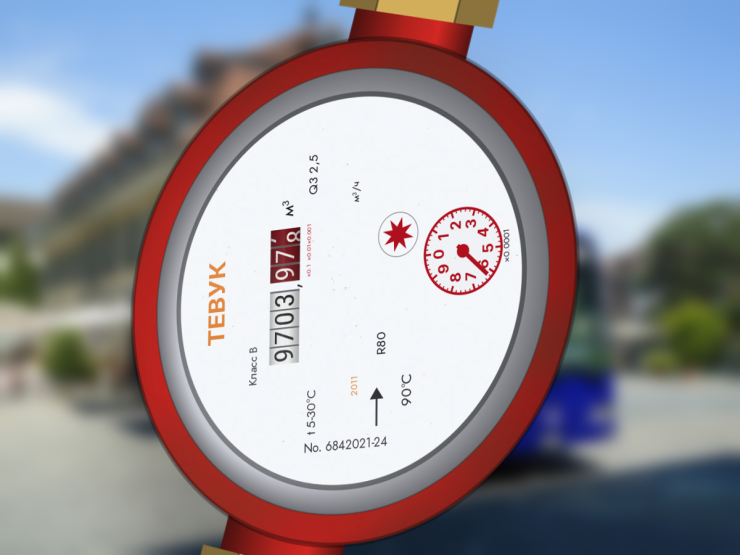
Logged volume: 9703.9776 m³
